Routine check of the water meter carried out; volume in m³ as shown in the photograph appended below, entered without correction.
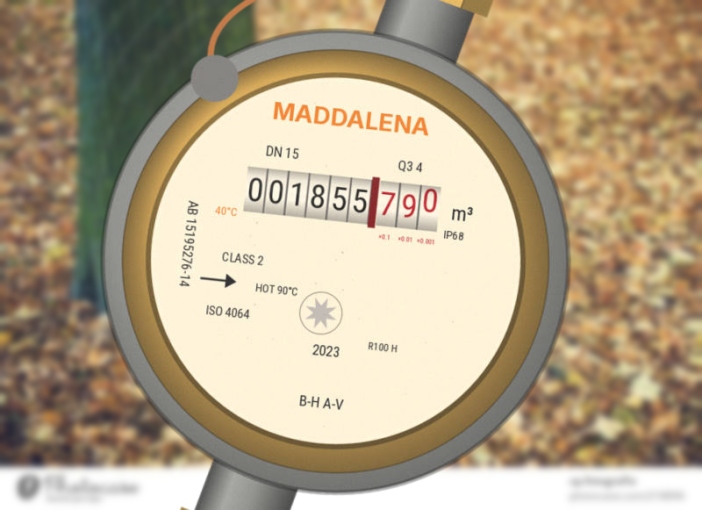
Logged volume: 1855.790 m³
